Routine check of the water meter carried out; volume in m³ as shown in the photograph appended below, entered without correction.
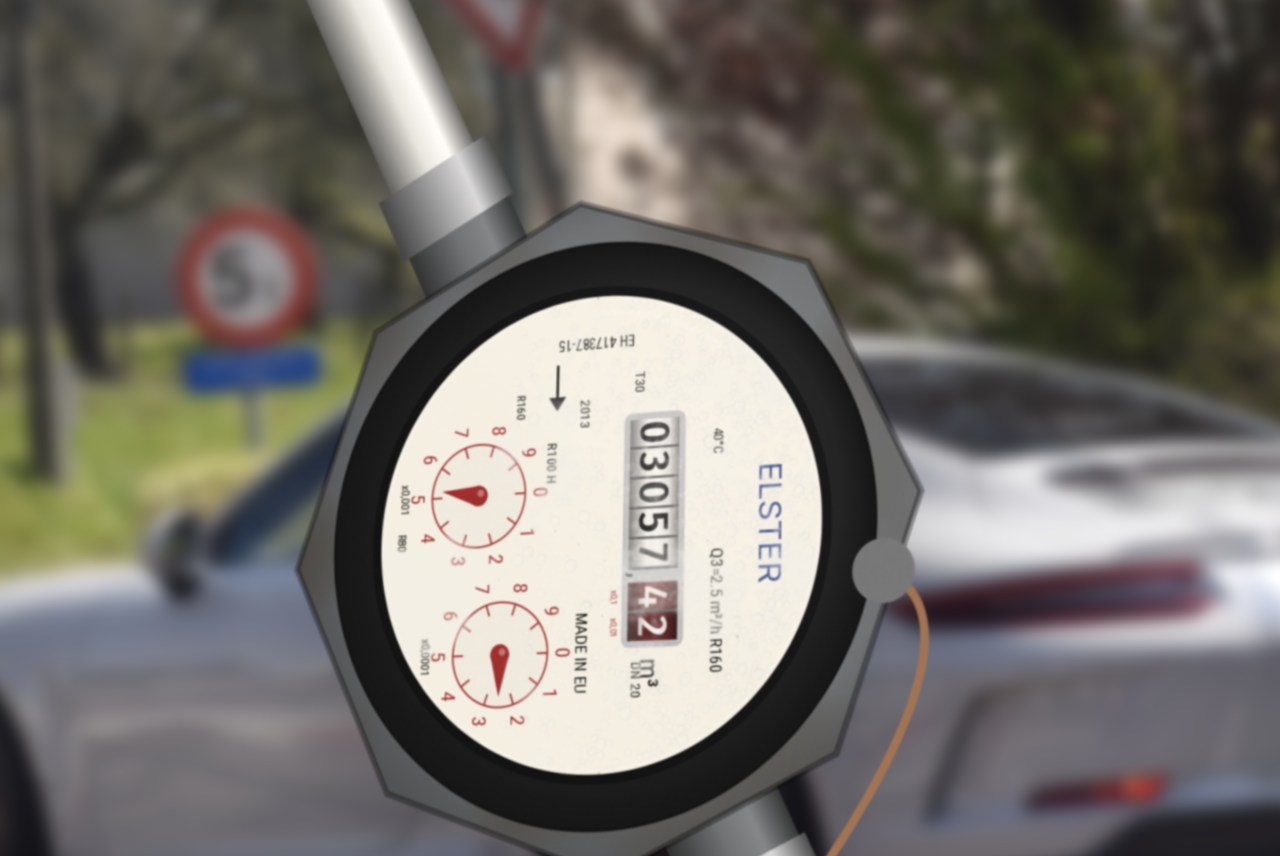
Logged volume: 3057.4252 m³
